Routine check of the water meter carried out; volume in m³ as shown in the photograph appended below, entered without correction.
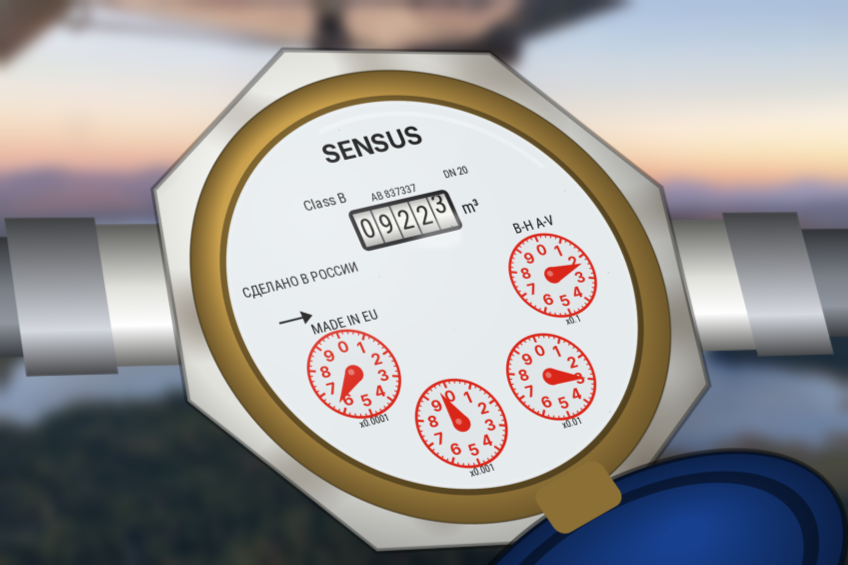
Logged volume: 9223.2296 m³
